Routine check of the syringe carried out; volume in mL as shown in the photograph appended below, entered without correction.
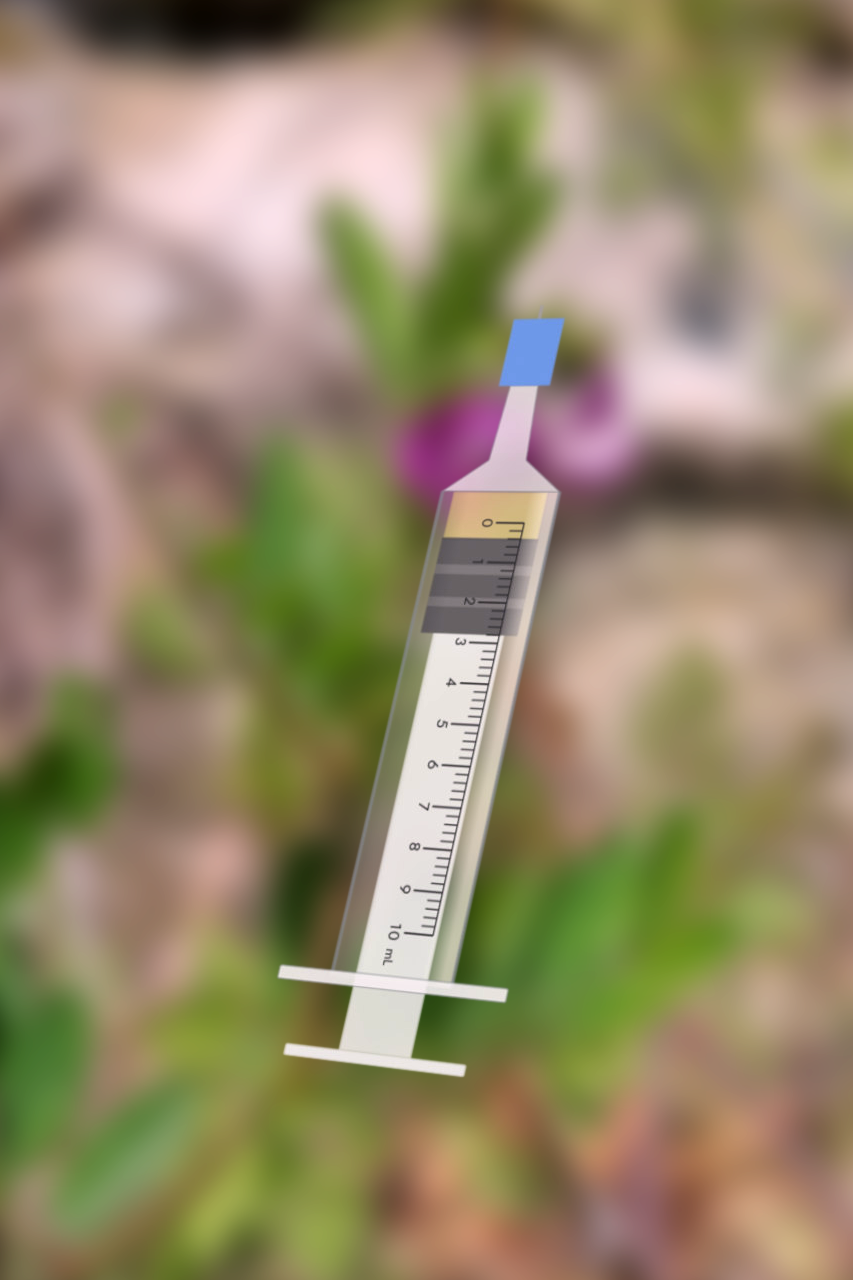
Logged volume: 0.4 mL
